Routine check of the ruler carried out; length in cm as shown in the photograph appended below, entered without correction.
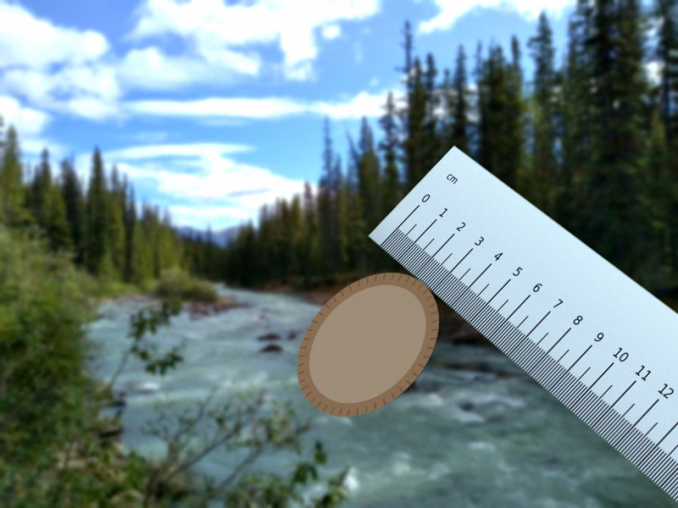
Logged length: 5 cm
